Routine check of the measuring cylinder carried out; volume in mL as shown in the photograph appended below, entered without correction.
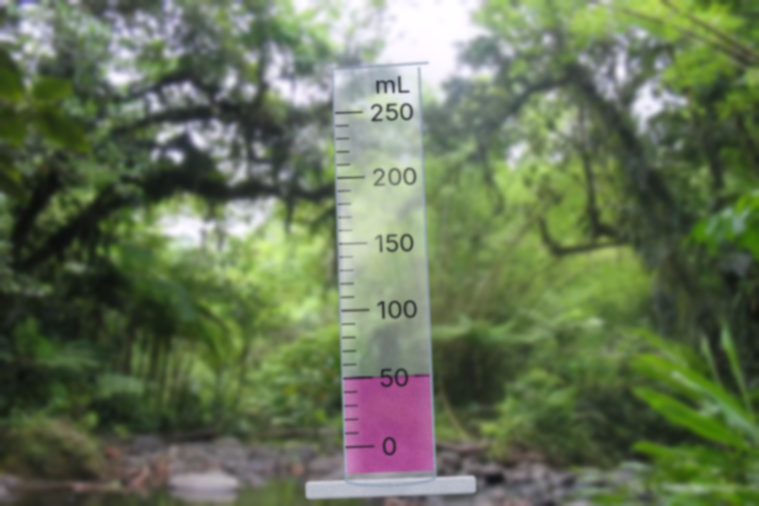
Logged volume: 50 mL
